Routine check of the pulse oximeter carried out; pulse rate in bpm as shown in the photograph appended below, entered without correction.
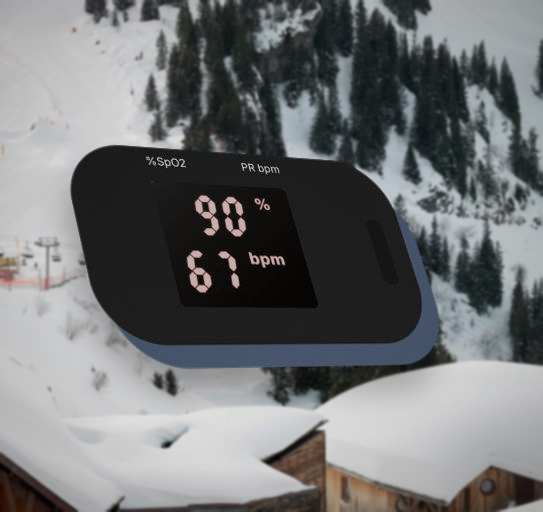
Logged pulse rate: 67 bpm
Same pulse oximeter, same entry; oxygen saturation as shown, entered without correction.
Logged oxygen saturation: 90 %
